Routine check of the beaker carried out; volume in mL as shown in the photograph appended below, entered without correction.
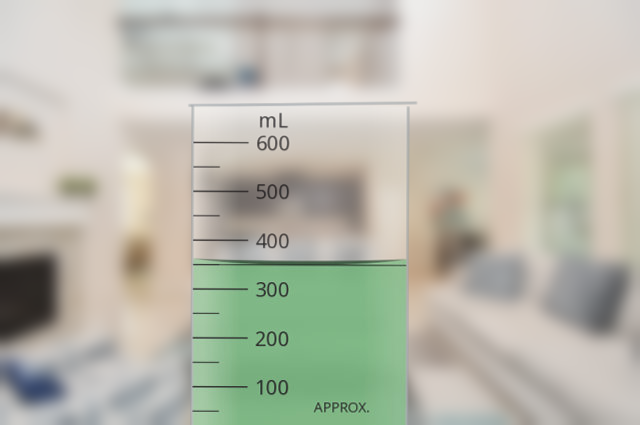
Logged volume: 350 mL
